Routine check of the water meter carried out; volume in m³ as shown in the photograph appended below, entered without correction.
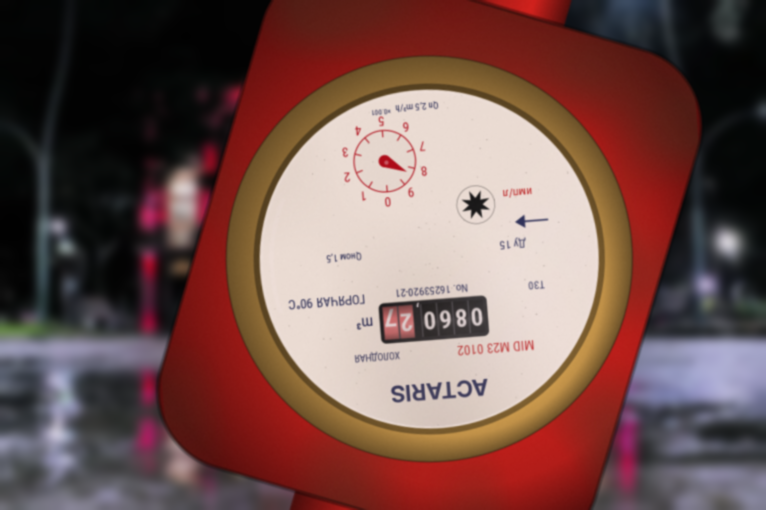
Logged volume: 860.268 m³
